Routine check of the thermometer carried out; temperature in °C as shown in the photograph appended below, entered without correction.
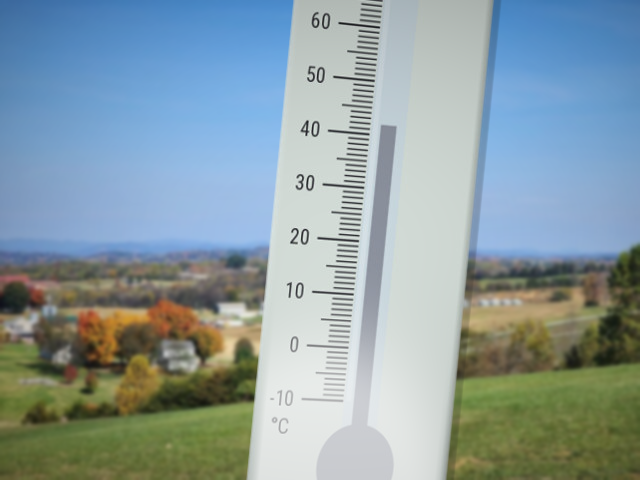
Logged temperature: 42 °C
